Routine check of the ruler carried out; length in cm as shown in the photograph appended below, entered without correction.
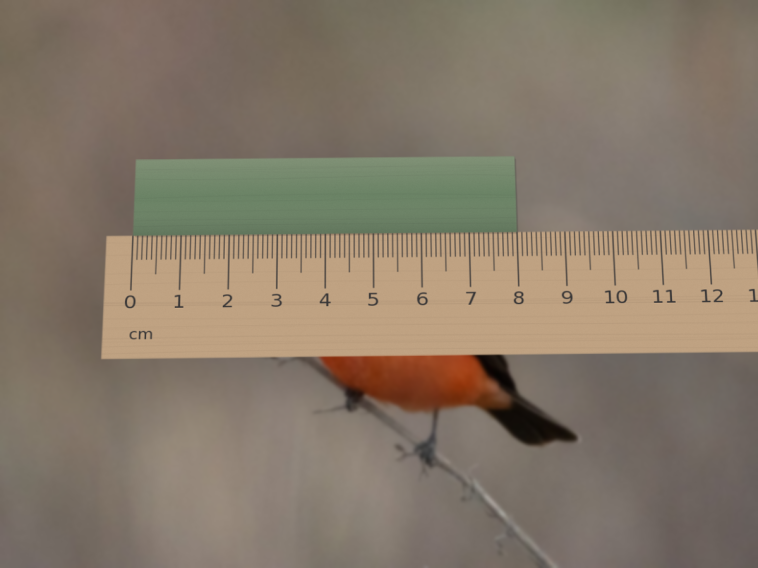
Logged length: 8 cm
